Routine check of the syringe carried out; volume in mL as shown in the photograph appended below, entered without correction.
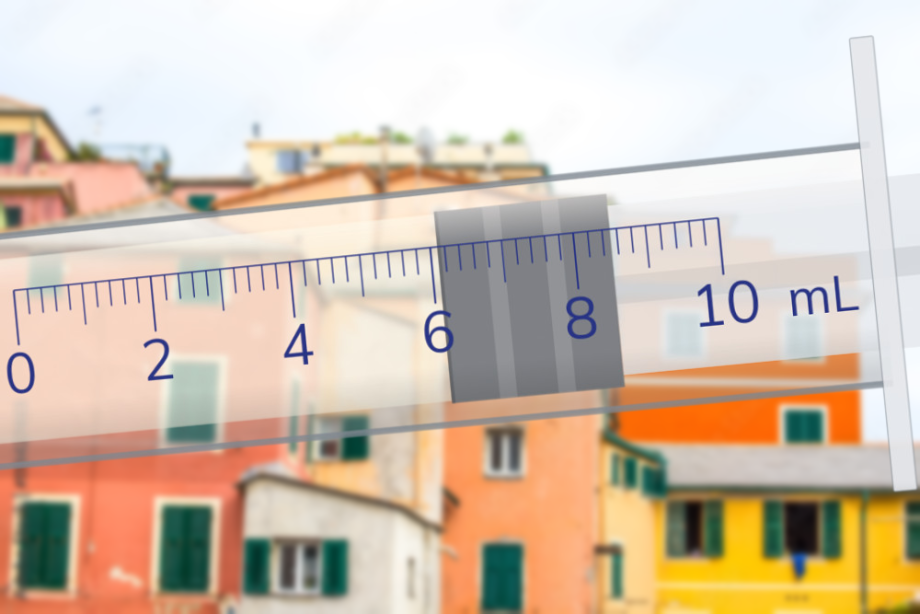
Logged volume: 6.1 mL
